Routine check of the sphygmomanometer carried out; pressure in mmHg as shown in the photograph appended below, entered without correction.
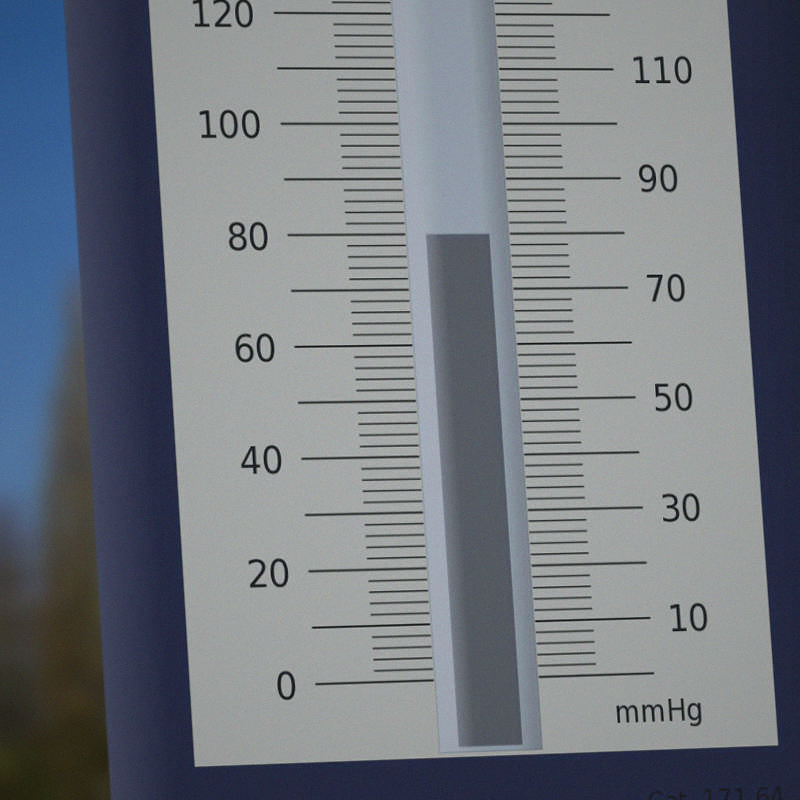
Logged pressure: 80 mmHg
